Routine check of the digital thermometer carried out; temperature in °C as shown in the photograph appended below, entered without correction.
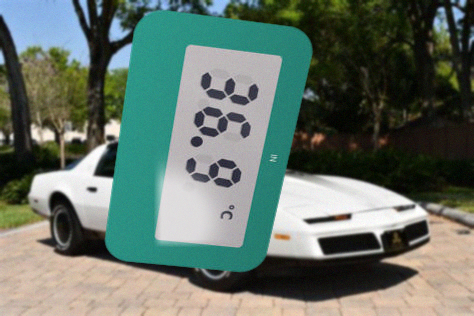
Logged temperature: 36.9 °C
